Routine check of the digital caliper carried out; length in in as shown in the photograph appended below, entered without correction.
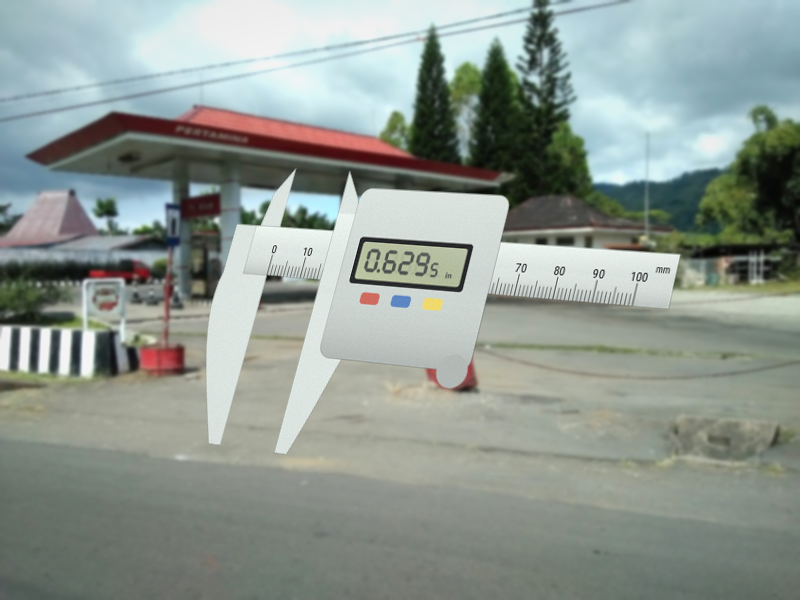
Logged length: 0.6295 in
